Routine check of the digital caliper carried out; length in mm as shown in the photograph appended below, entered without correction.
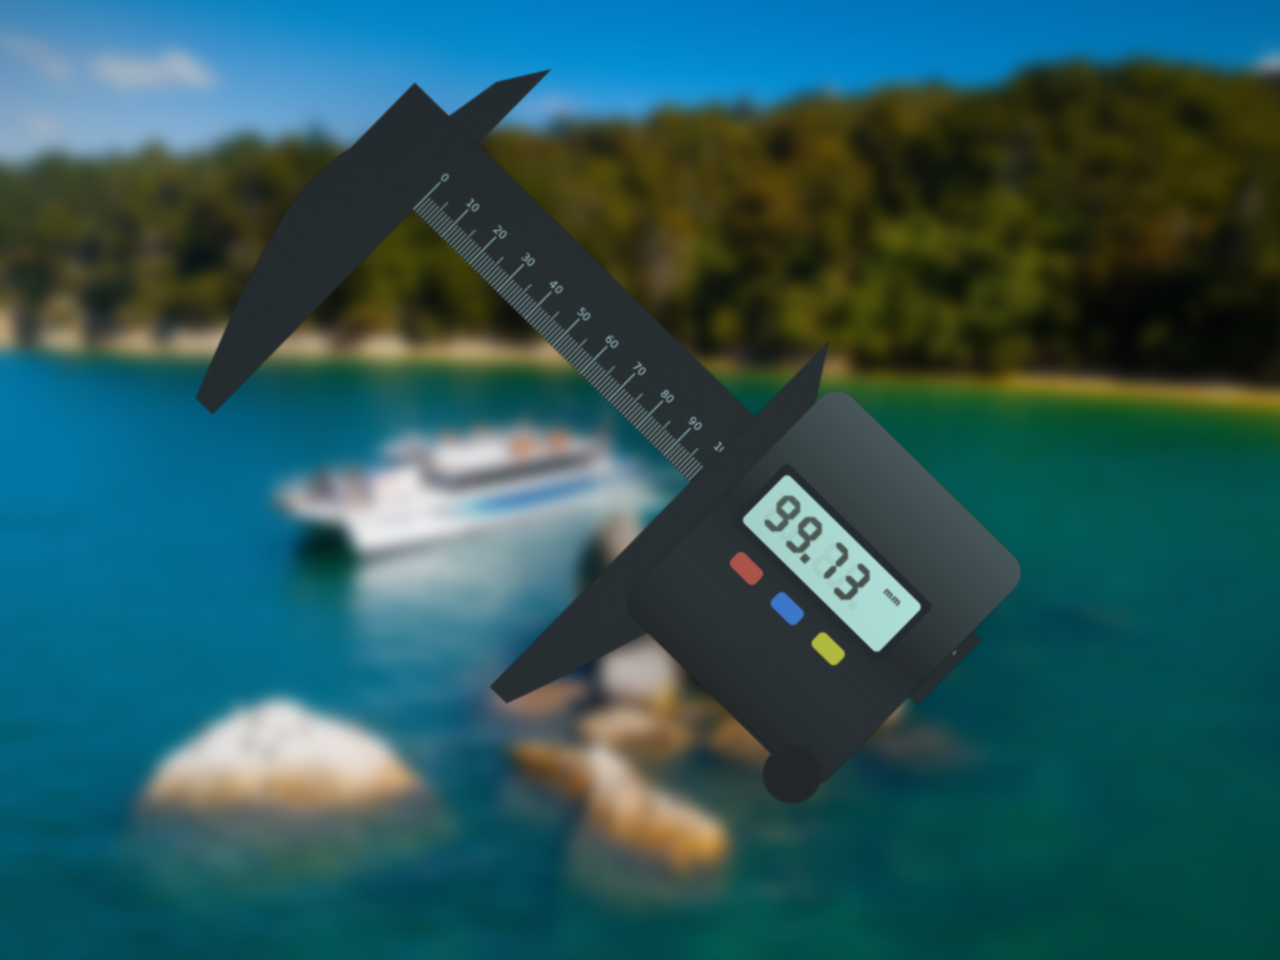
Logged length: 99.73 mm
